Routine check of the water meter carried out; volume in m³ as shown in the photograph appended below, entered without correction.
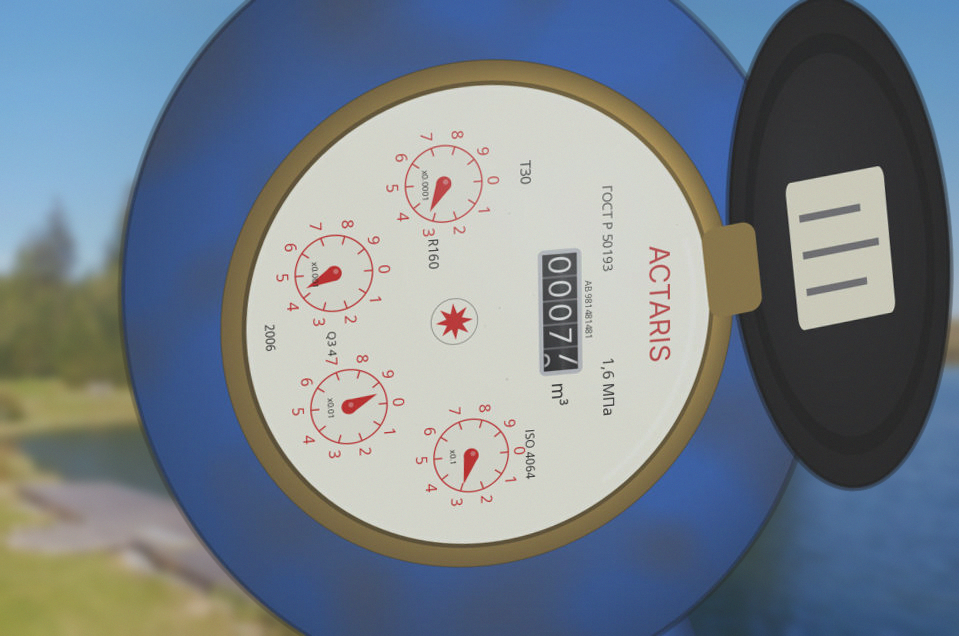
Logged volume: 77.2943 m³
